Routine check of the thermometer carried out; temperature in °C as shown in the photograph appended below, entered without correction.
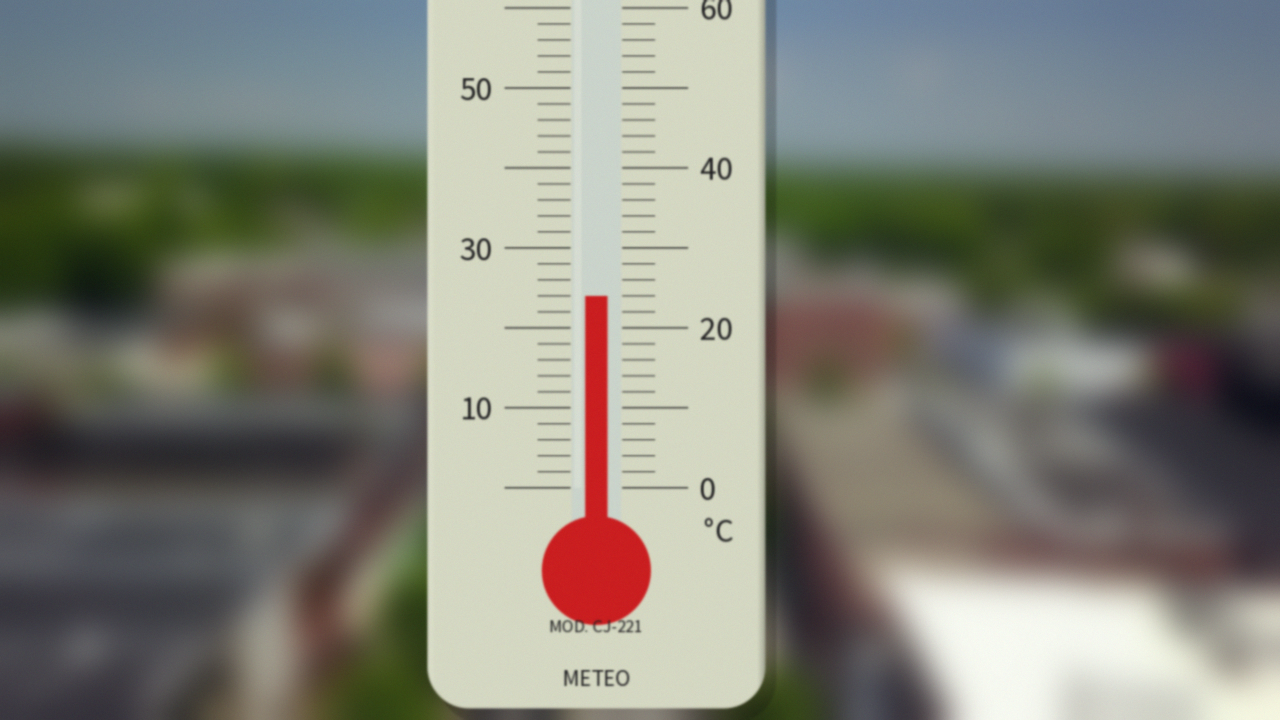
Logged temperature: 24 °C
